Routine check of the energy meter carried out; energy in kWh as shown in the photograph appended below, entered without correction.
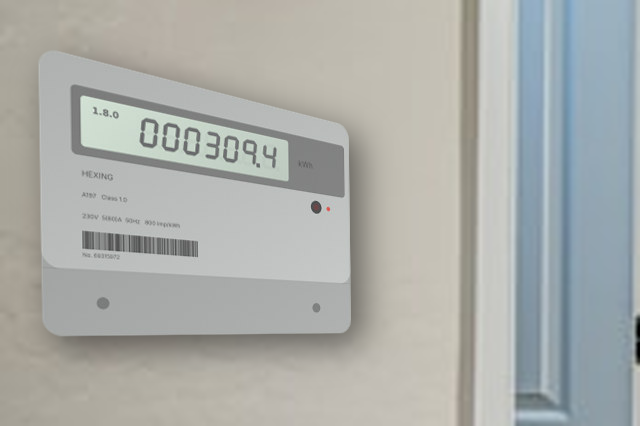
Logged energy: 309.4 kWh
